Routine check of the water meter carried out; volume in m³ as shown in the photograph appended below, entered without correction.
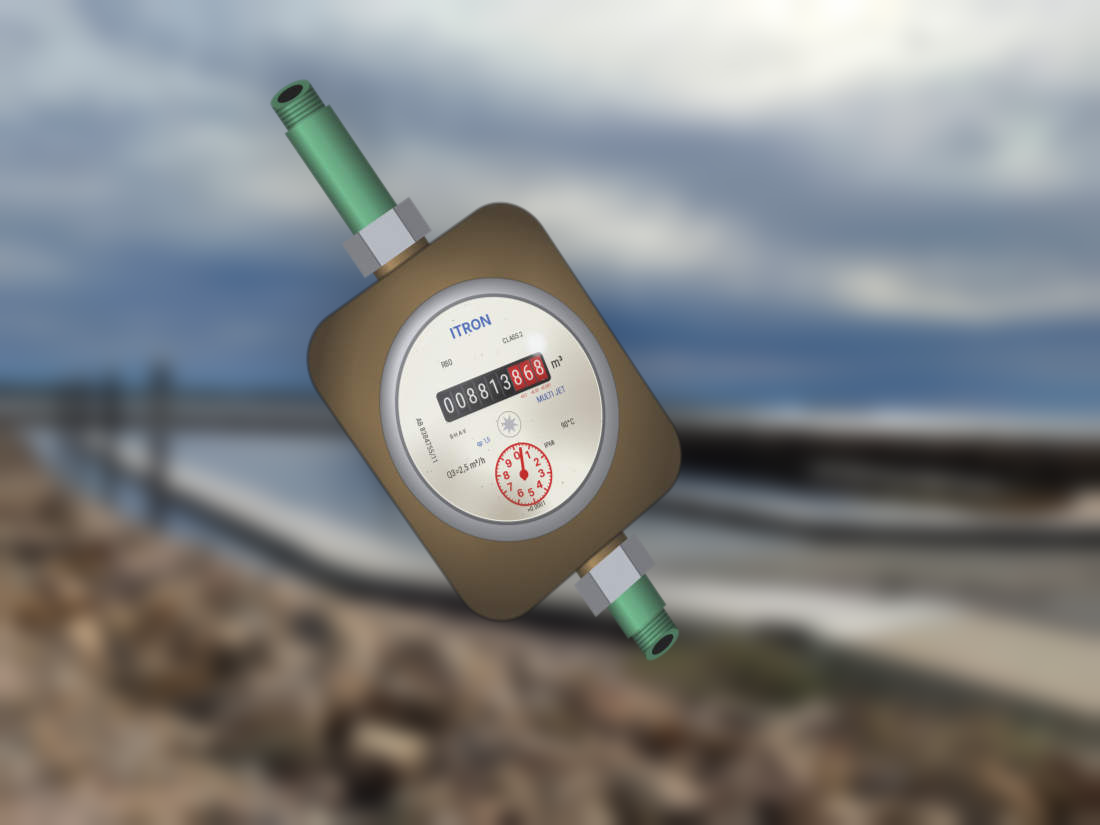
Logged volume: 8813.8680 m³
